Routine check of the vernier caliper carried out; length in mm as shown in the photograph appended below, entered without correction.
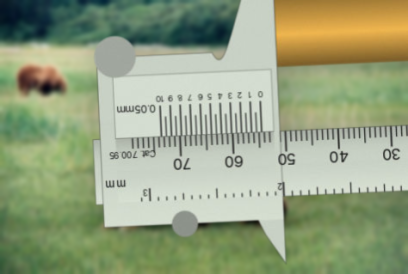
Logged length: 54.5 mm
